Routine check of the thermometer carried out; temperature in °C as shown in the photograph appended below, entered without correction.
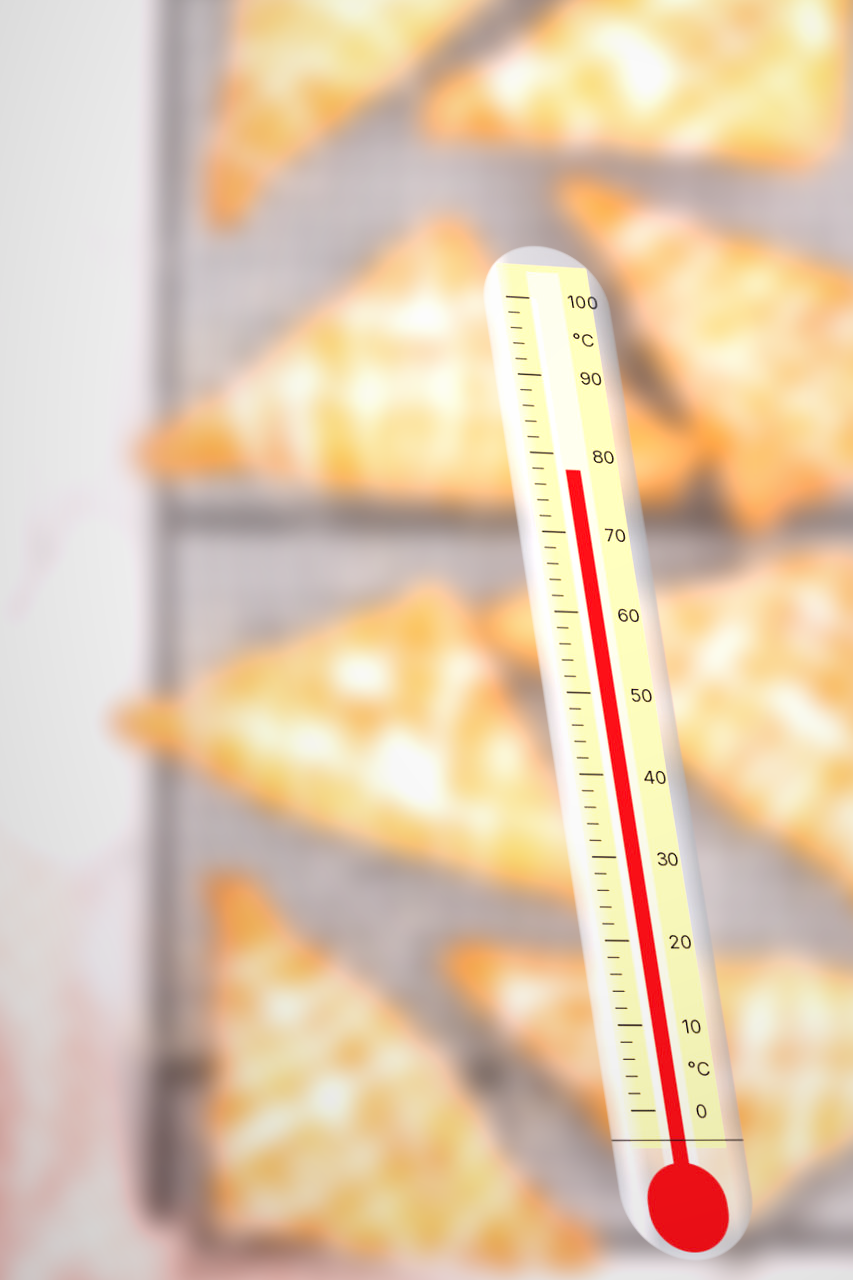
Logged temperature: 78 °C
